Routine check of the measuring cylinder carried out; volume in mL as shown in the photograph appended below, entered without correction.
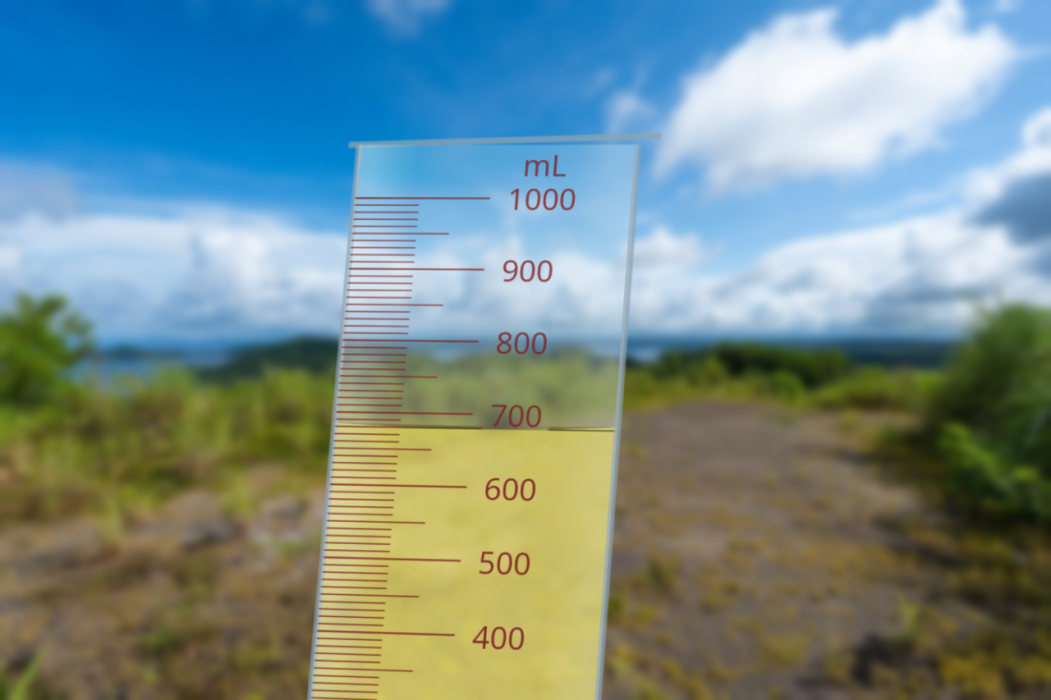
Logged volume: 680 mL
